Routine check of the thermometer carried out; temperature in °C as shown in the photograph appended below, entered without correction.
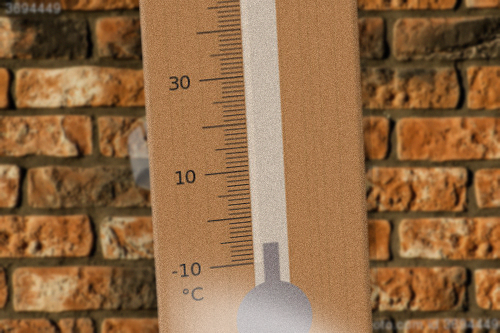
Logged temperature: -6 °C
